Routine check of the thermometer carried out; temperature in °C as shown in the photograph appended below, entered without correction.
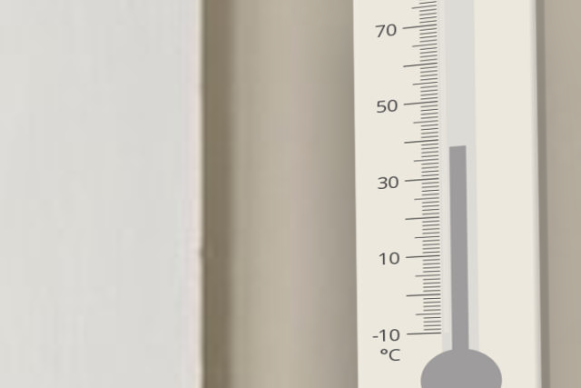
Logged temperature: 38 °C
